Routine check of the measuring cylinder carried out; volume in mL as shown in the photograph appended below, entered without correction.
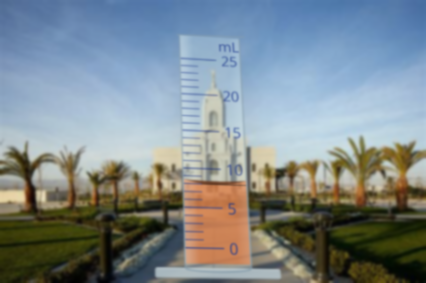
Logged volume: 8 mL
